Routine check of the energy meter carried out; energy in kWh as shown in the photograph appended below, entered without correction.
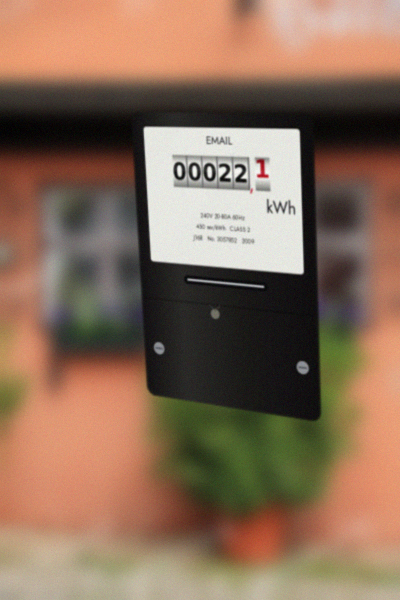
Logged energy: 22.1 kWh
